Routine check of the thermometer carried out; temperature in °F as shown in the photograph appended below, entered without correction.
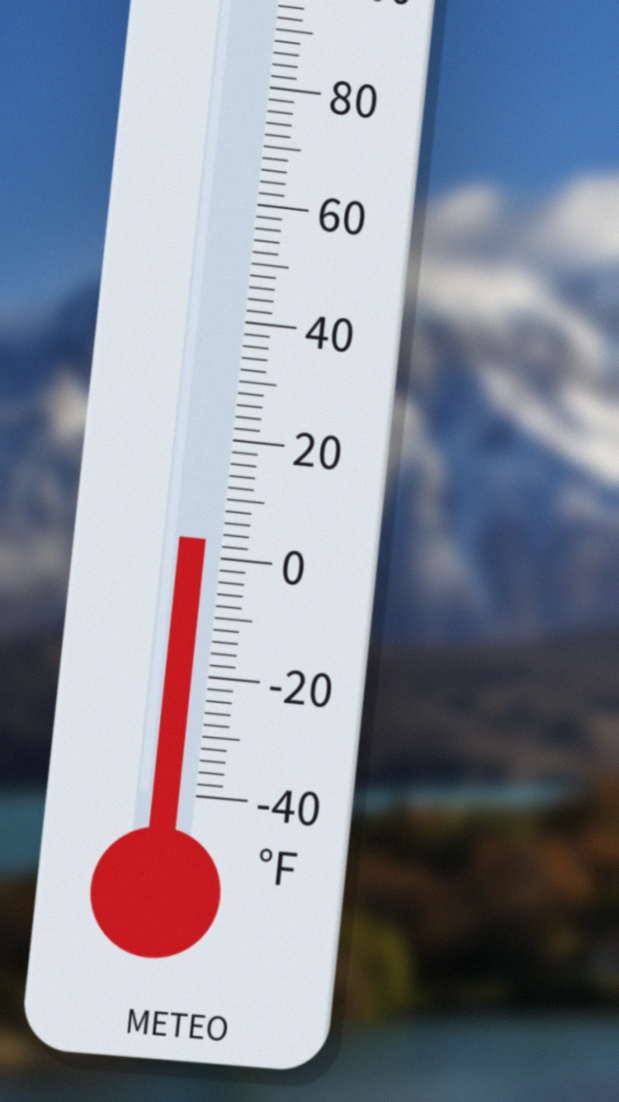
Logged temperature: 3 °F
